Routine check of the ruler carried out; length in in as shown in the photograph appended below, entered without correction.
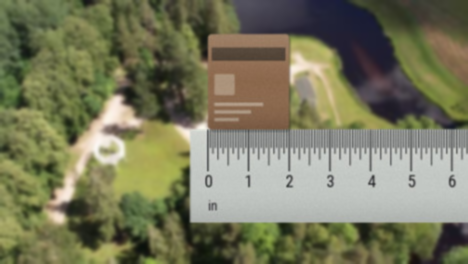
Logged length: 2 in
